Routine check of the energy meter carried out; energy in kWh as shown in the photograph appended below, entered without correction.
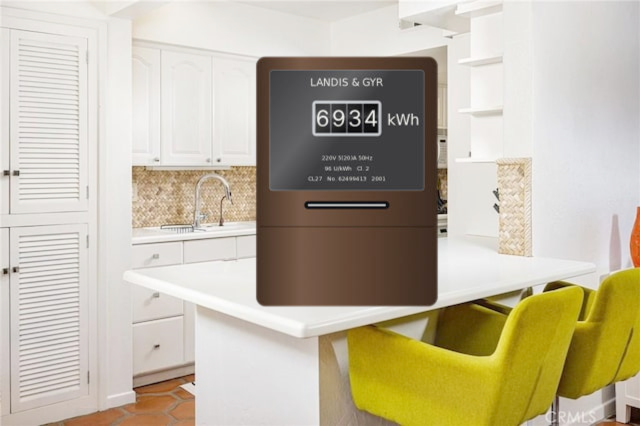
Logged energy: 6934 kWh
